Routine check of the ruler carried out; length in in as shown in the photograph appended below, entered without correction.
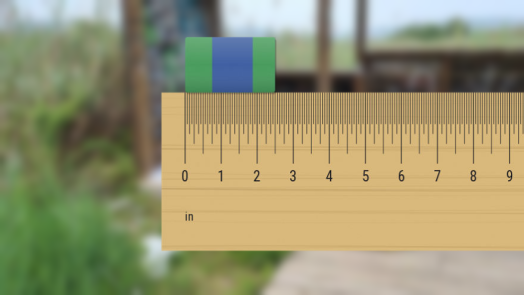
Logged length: 2.5 in
